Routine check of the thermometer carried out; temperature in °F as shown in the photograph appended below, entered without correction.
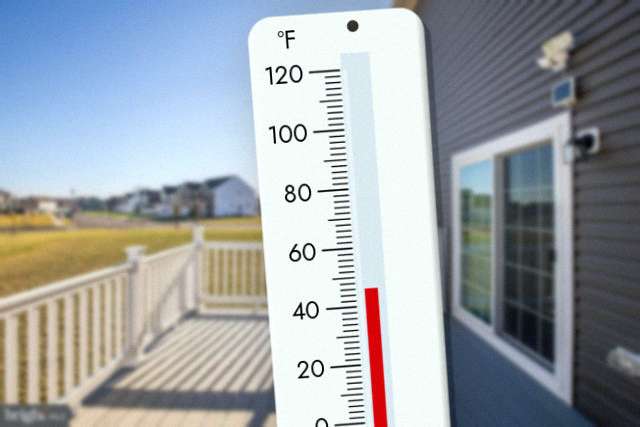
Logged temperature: 46 °F
